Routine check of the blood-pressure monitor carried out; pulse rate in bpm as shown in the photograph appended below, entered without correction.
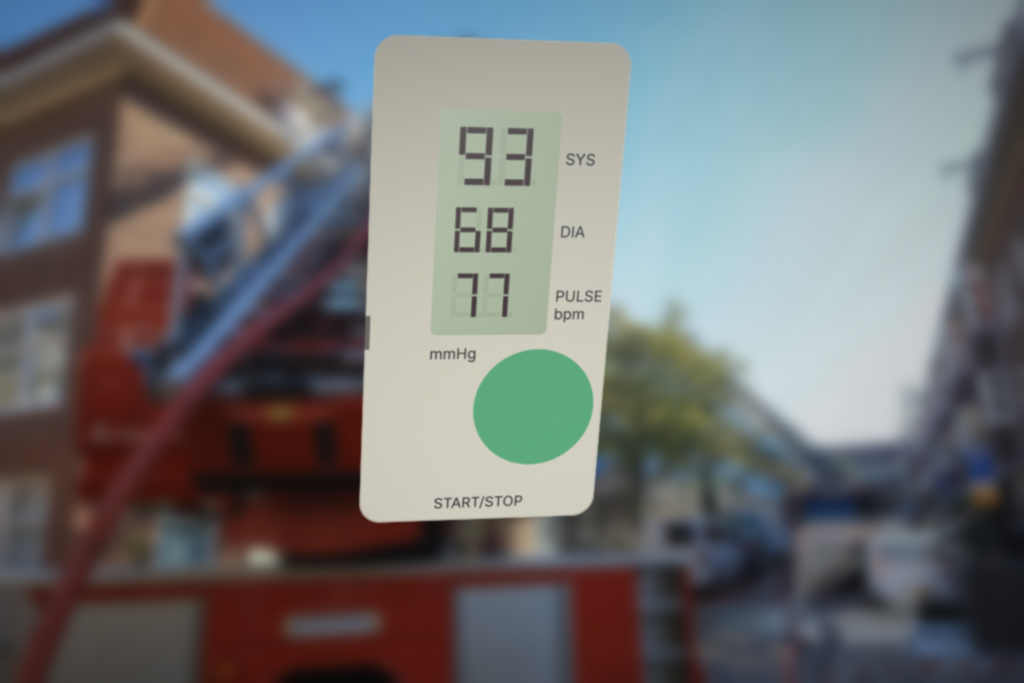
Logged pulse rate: 77 bpm
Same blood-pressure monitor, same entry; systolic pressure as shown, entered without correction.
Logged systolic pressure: 93 mmHg
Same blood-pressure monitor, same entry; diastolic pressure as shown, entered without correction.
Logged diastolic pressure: 68 mmHg
